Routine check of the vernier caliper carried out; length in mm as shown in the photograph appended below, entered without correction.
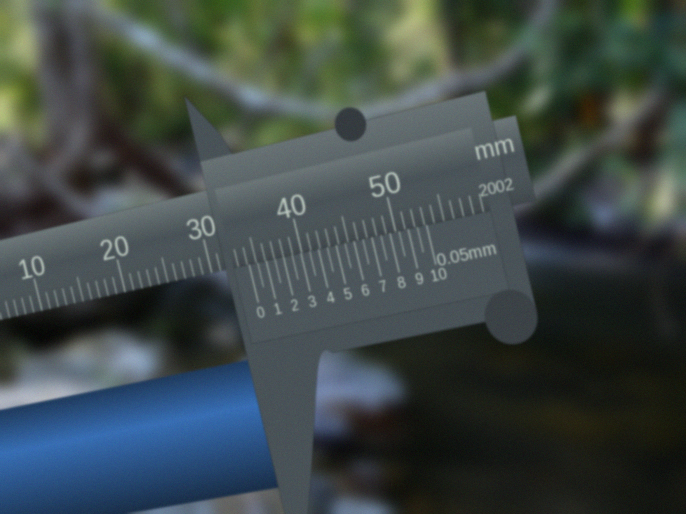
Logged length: 34.2 mm
